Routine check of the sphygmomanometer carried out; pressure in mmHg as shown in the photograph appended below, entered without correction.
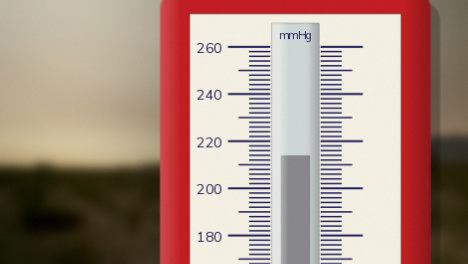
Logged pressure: 214 mmHg
